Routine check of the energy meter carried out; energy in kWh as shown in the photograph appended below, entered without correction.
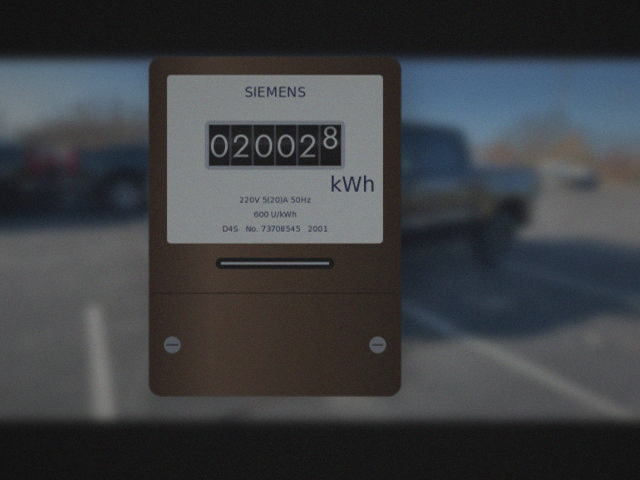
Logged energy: 20028 kWh
